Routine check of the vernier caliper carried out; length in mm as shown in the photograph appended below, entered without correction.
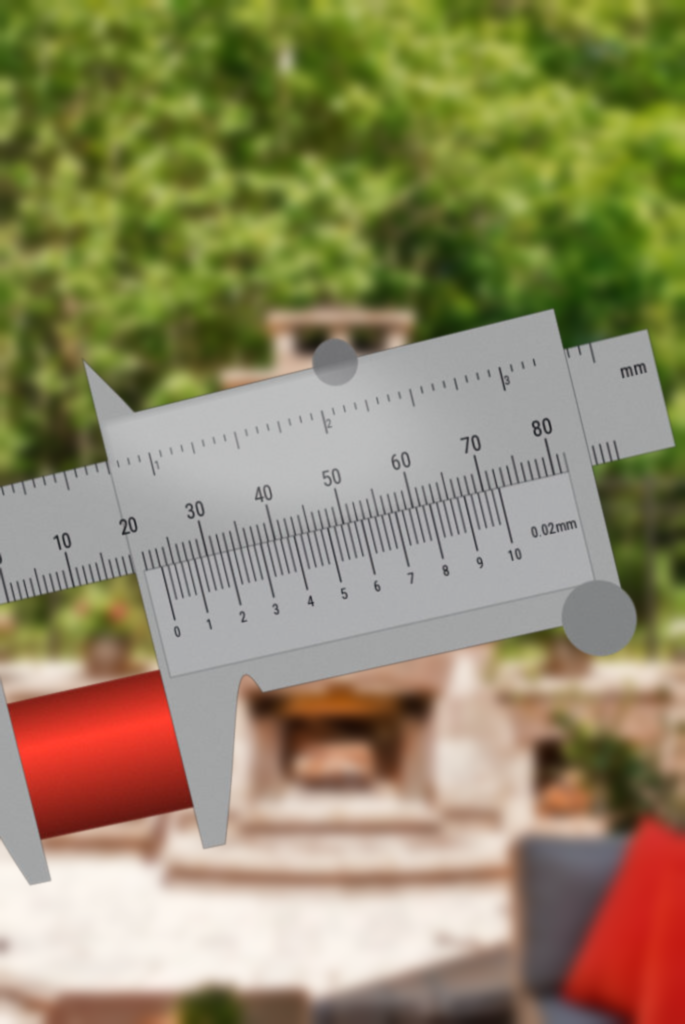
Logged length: 23.2 mm
